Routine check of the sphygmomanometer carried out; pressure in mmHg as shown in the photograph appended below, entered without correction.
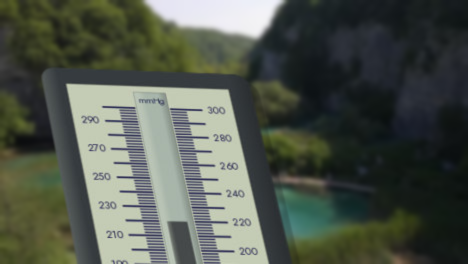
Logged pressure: 220 mmHg
